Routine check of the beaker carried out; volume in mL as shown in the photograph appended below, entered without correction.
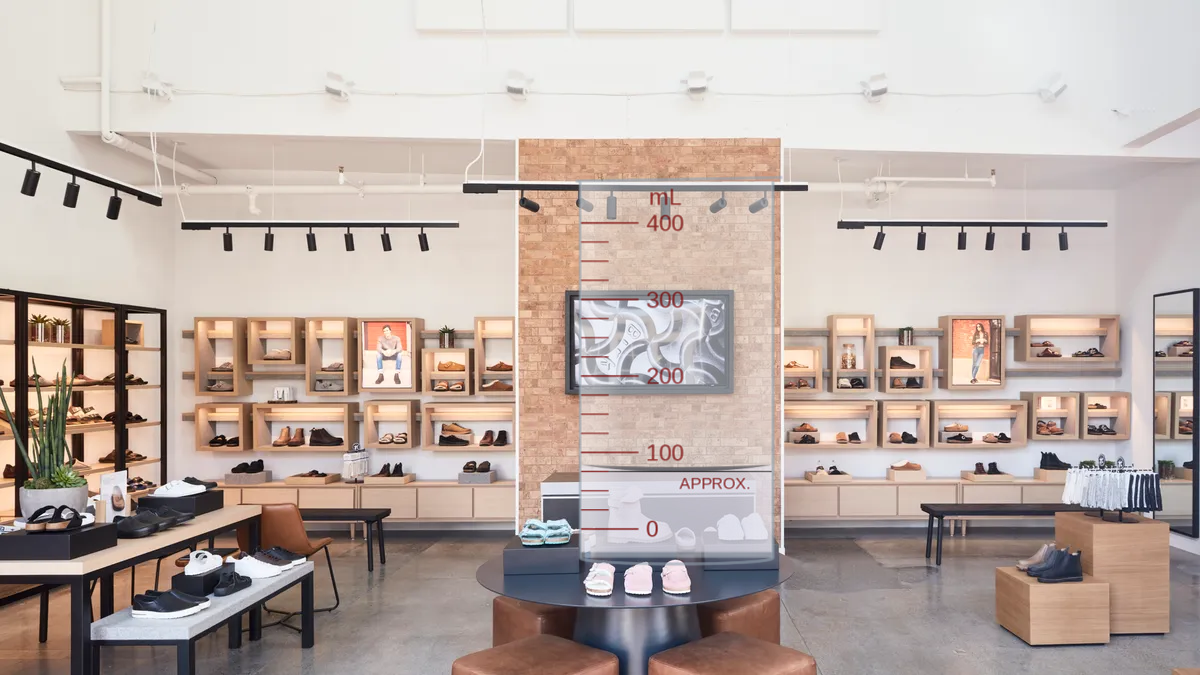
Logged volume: 75 mL
